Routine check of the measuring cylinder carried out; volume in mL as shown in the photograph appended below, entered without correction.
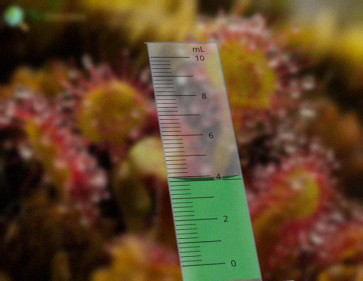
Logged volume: 3.8 mL
